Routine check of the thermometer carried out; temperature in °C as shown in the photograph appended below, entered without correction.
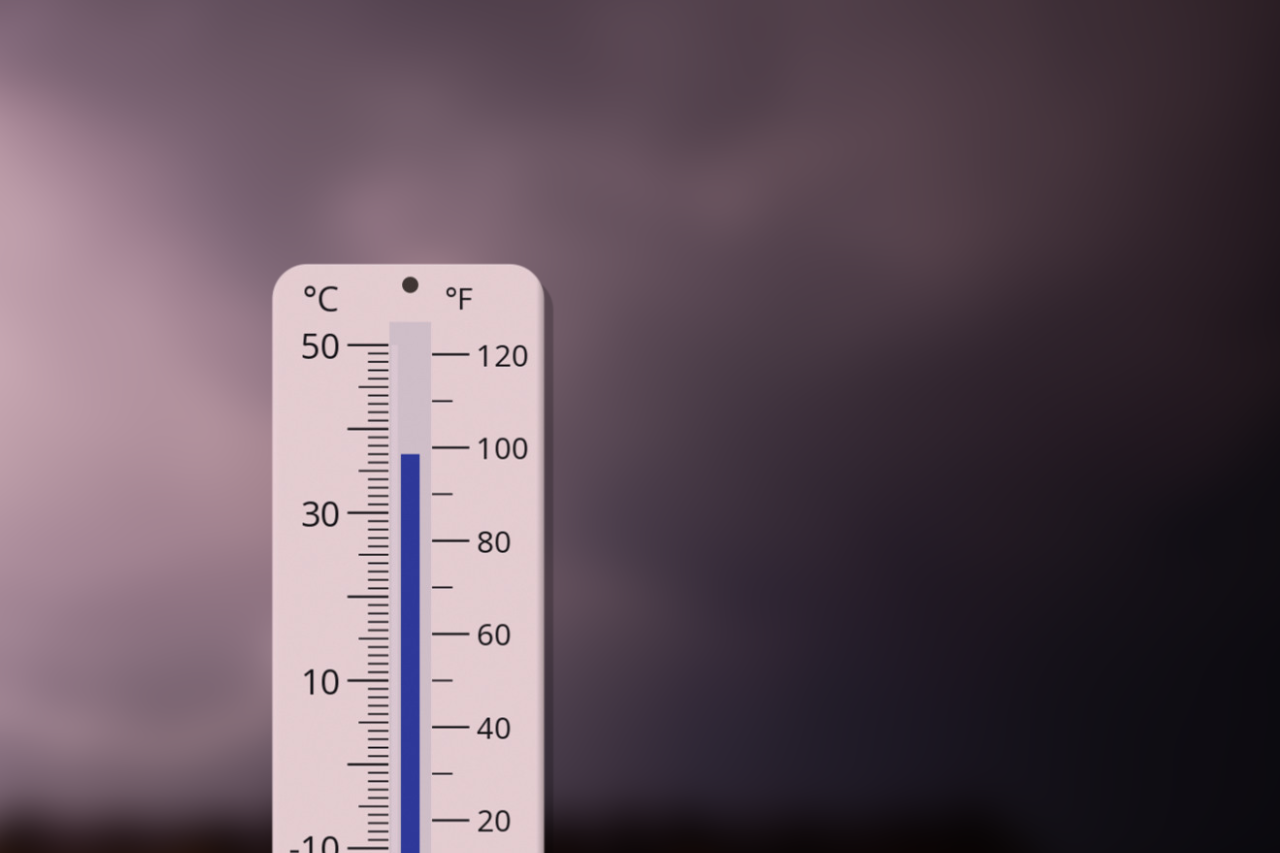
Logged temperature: 37 °C
